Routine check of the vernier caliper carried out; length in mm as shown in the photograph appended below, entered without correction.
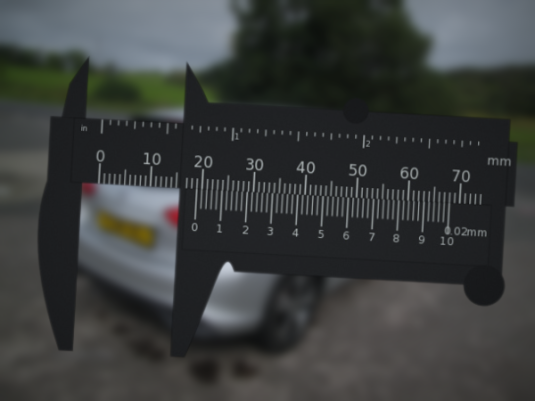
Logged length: 19.0 mm
